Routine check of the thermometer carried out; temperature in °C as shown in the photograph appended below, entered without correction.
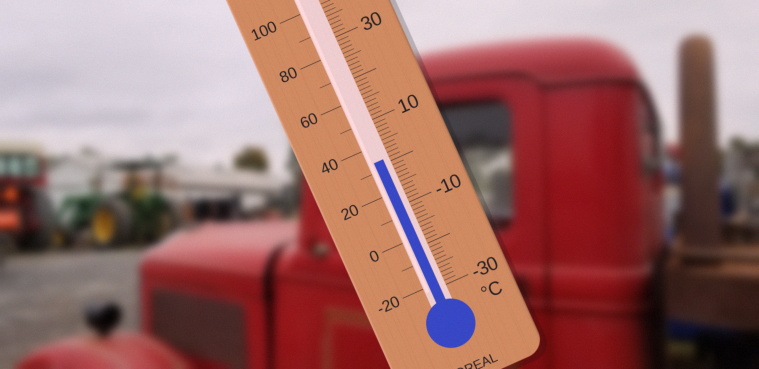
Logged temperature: 1 °C
